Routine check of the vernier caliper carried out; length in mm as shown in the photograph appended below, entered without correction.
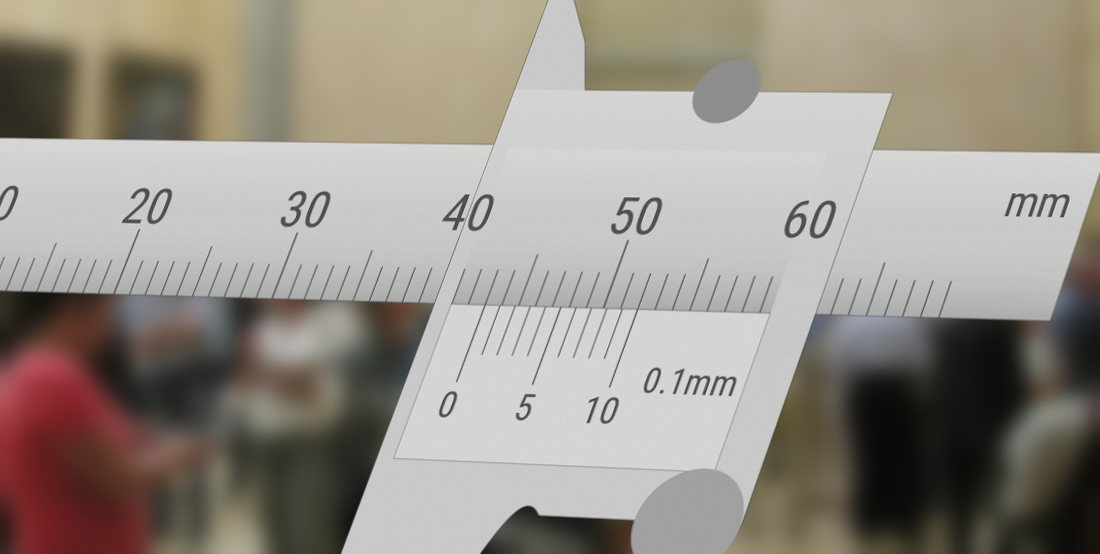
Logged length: 43.0 mm
